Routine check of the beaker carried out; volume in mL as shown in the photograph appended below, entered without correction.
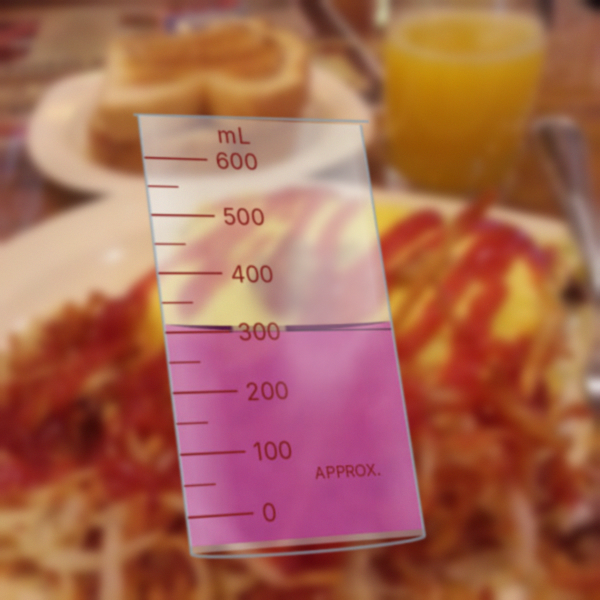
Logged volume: 300 mL
